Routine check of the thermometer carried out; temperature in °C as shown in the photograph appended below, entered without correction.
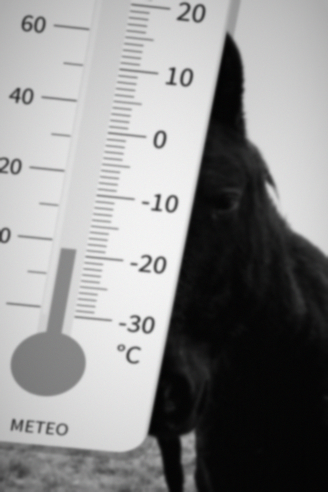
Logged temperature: -19 °C
